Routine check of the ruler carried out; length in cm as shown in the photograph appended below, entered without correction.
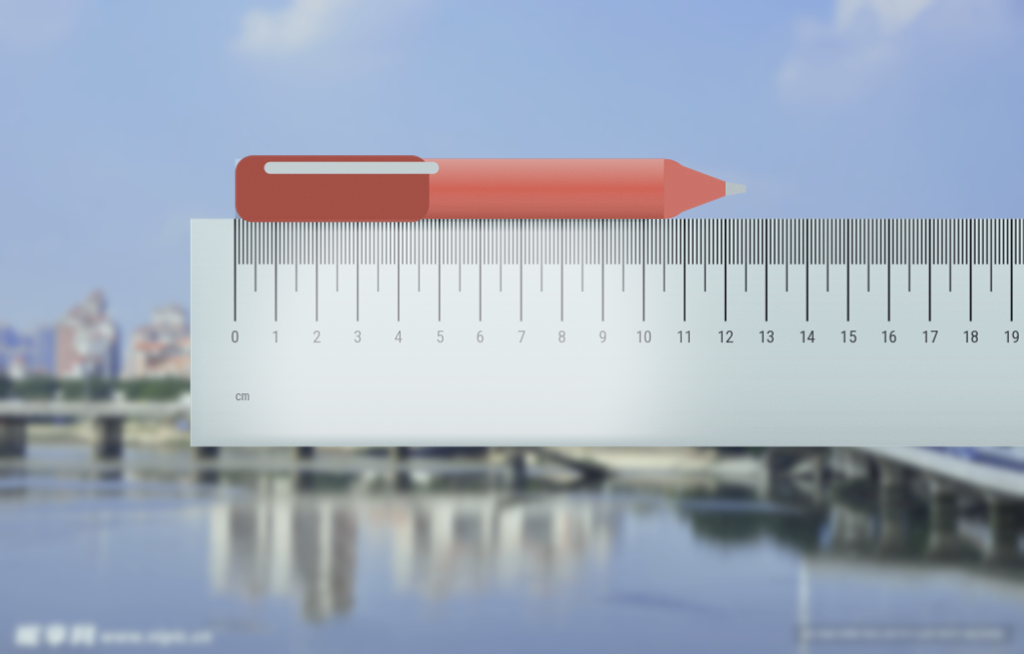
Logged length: 12.5 cm
